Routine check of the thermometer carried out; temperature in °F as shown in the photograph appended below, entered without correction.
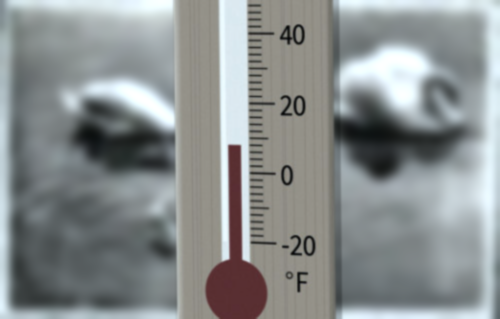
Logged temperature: 8 °F
